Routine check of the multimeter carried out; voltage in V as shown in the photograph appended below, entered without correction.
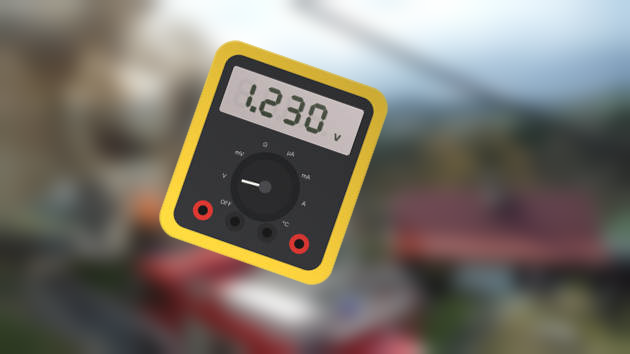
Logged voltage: 1.230 V
